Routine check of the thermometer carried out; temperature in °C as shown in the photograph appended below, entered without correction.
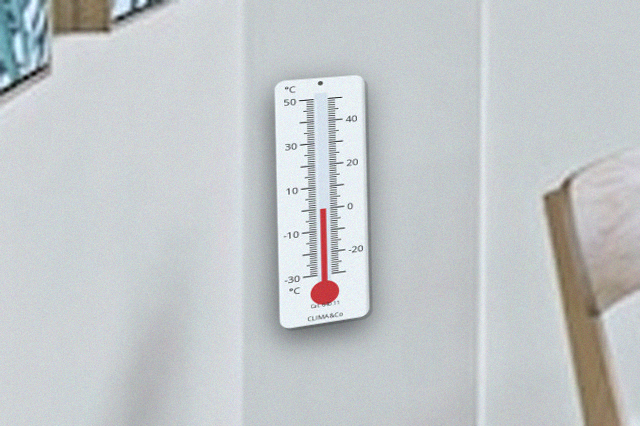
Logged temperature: 0 °C
